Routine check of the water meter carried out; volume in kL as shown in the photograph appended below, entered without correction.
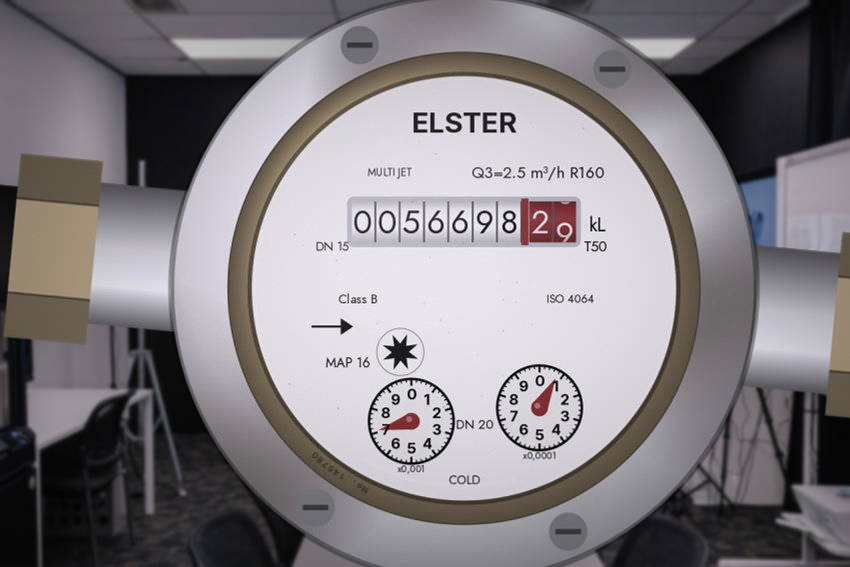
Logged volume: 56698.2870 kL
